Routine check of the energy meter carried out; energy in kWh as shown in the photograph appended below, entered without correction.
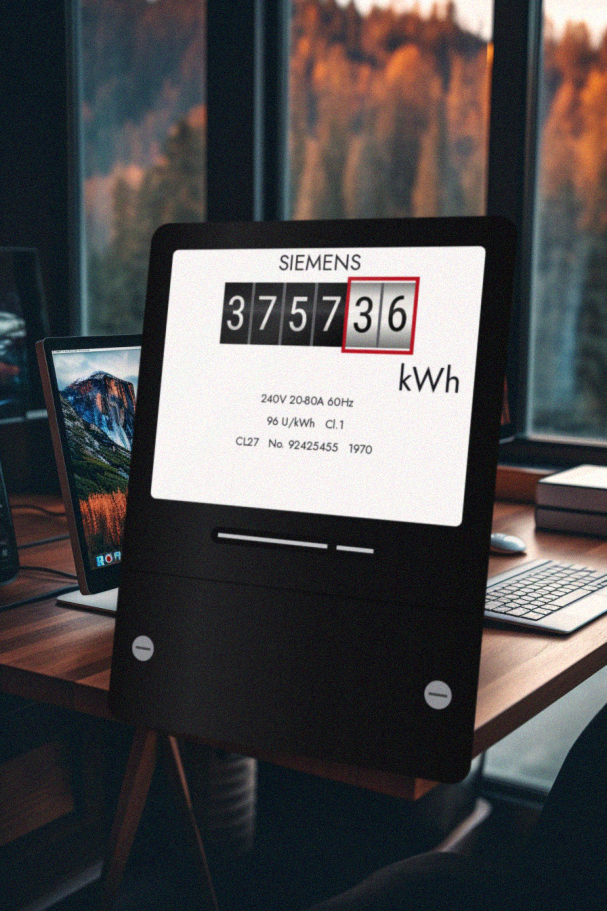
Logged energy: 3757.36 kWh
